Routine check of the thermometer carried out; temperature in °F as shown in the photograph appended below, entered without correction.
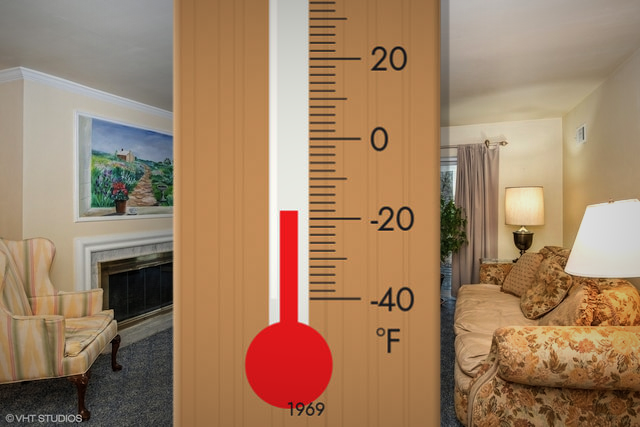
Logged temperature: -18 °F
